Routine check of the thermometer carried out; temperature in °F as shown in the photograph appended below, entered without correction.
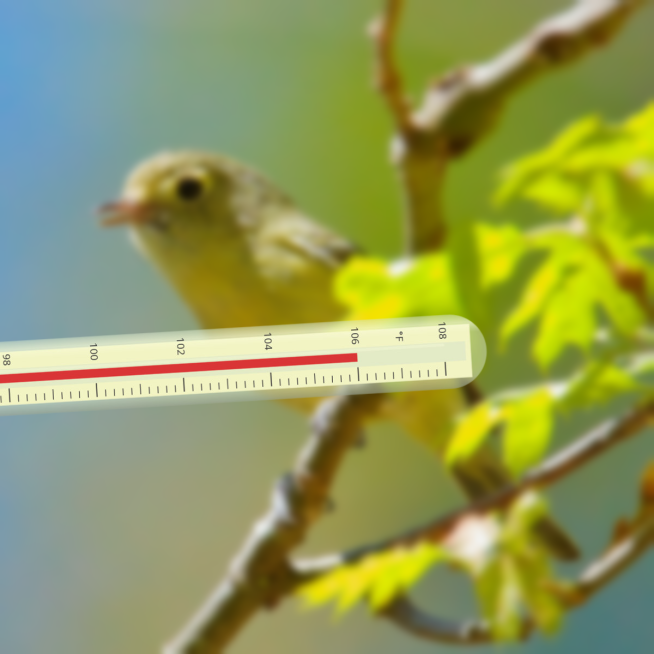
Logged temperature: 106 °F
